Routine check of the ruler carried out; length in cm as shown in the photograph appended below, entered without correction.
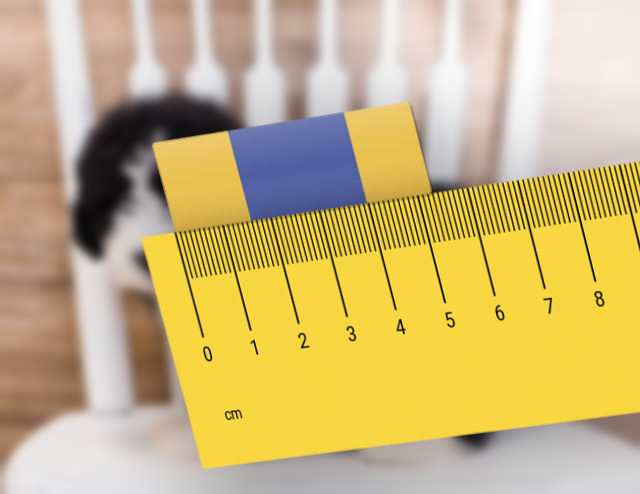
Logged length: 5.3 cm
